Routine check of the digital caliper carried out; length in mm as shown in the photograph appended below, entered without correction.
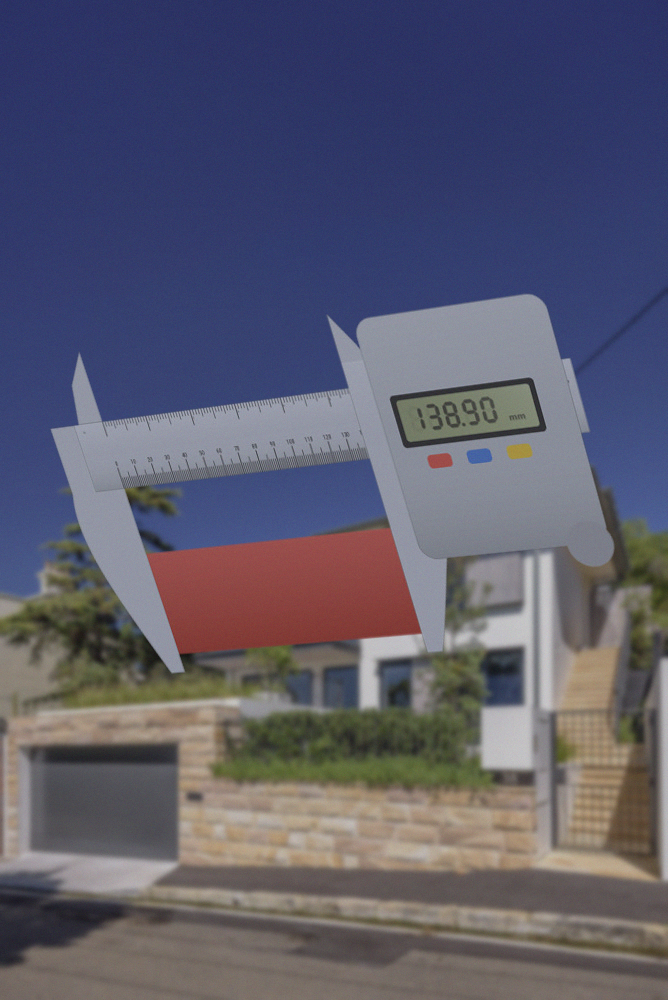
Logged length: 138.90 mm
